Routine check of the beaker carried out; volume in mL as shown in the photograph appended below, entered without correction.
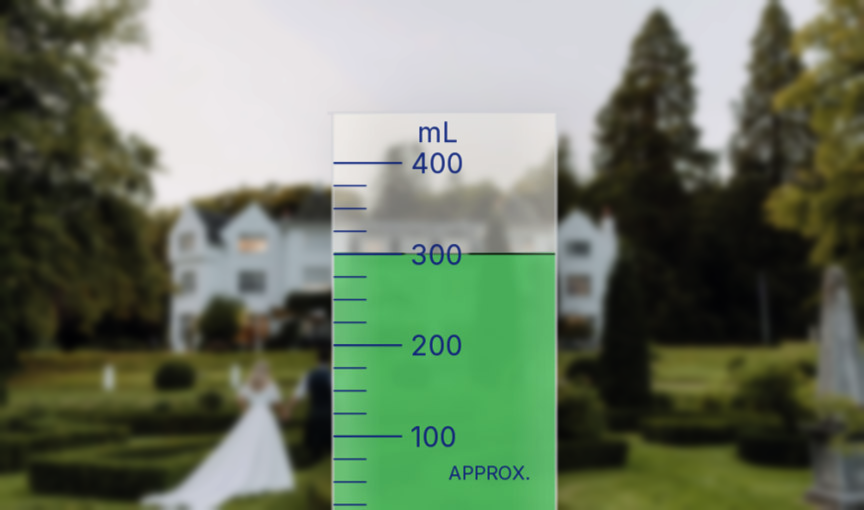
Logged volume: 300 mL
